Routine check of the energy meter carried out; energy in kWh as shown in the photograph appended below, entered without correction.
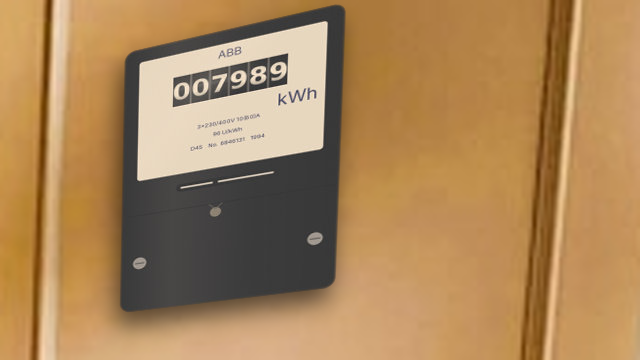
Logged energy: 7989 kWh
